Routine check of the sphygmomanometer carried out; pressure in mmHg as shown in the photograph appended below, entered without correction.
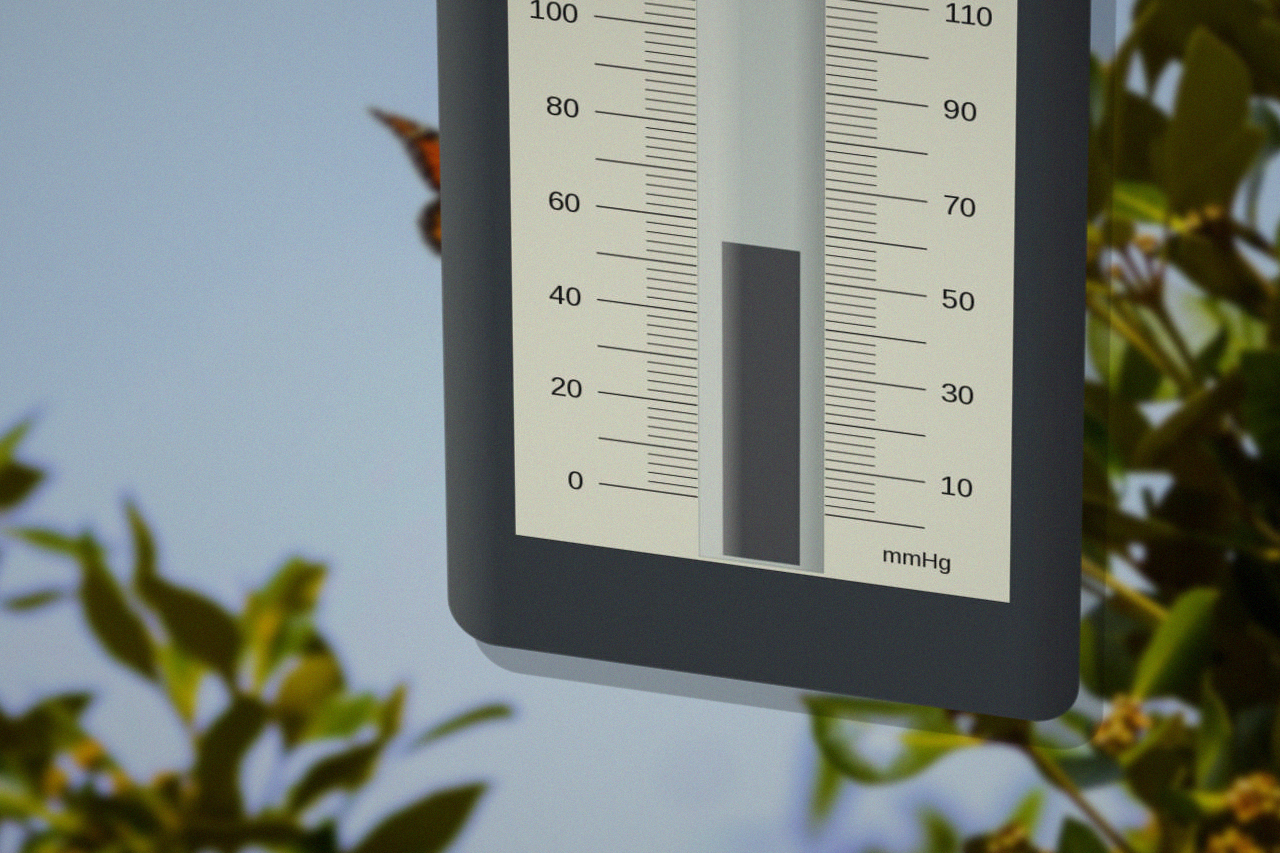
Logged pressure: 56 mmHg
